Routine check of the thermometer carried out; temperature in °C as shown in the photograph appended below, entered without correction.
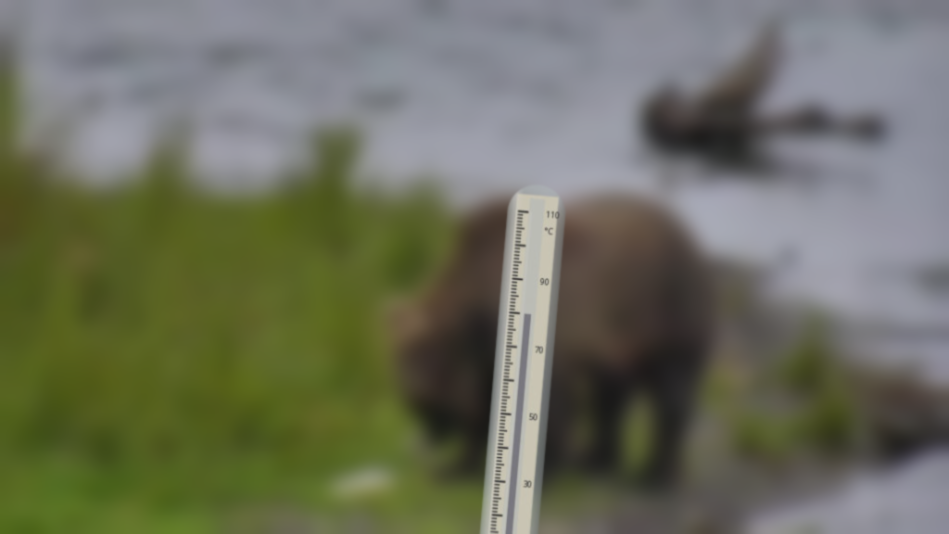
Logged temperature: 80 °C
